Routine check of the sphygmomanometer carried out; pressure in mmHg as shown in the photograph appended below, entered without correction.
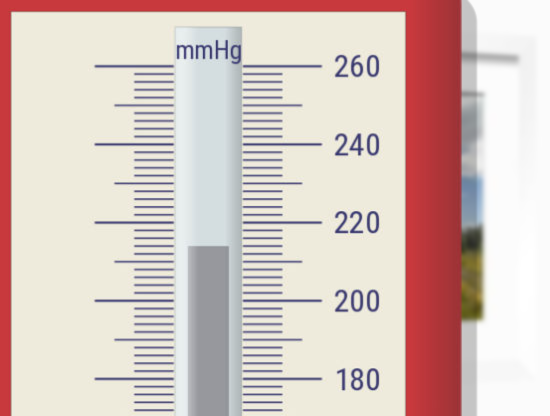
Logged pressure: 214 mmHg
